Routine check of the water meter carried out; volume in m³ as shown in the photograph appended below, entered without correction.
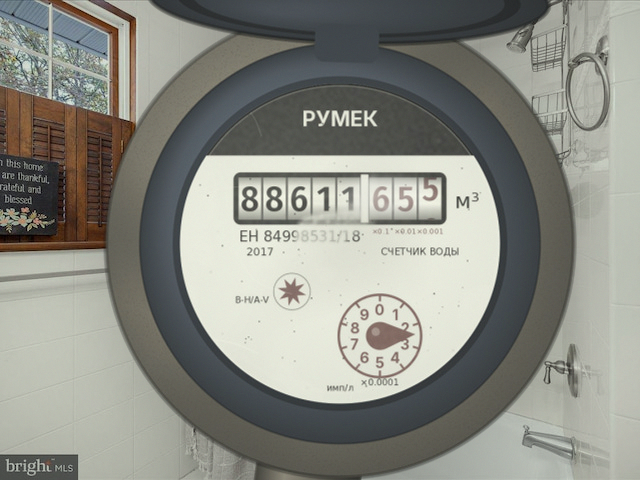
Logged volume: 88611.6552 m³
